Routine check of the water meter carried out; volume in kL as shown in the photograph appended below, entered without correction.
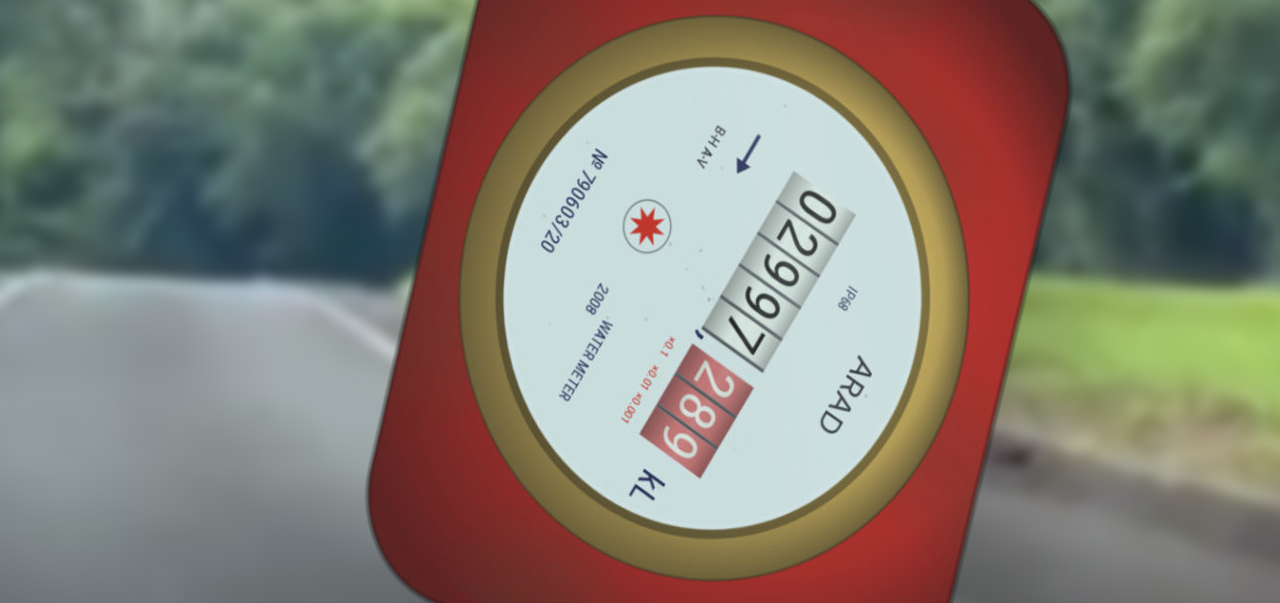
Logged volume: 2997.289 kL
